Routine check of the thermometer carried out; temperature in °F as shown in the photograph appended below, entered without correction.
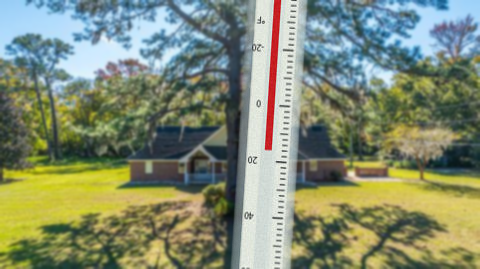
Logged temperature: 16 °F
